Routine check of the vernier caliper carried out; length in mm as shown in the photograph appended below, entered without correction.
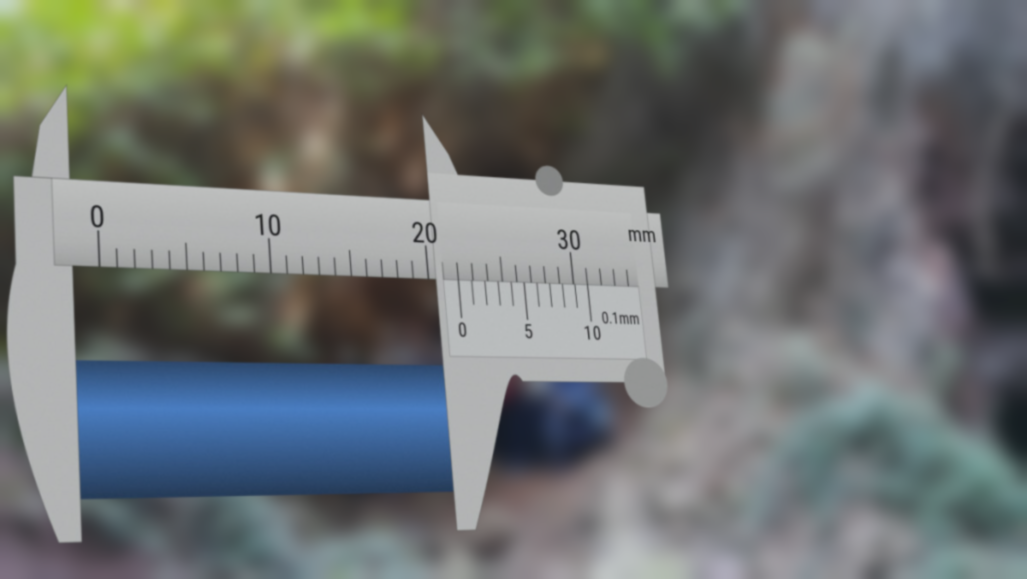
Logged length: 22.0 mm
